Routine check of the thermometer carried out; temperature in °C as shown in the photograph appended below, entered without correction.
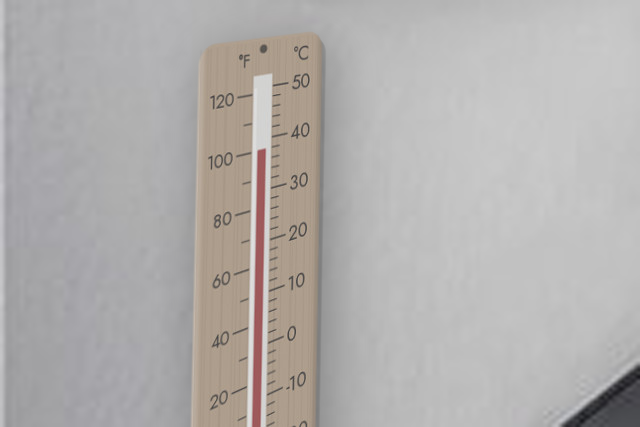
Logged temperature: 38 °C
